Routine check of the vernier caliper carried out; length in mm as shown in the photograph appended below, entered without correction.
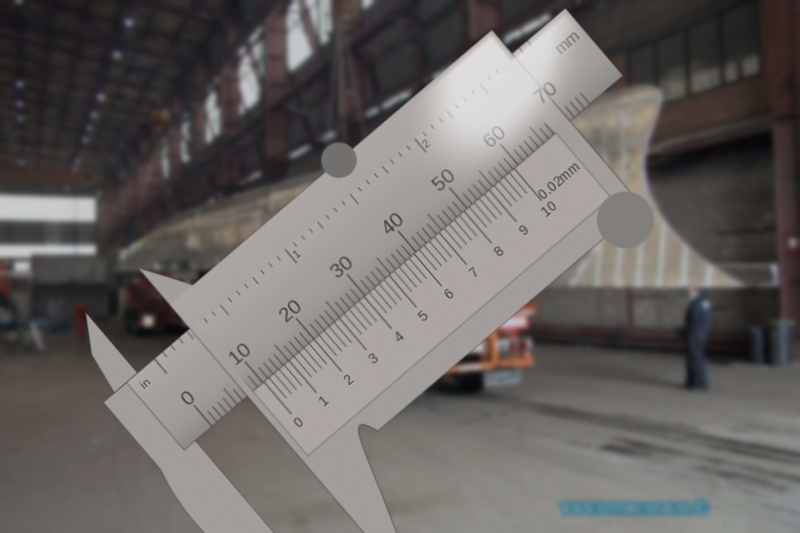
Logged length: 10.2 mm
